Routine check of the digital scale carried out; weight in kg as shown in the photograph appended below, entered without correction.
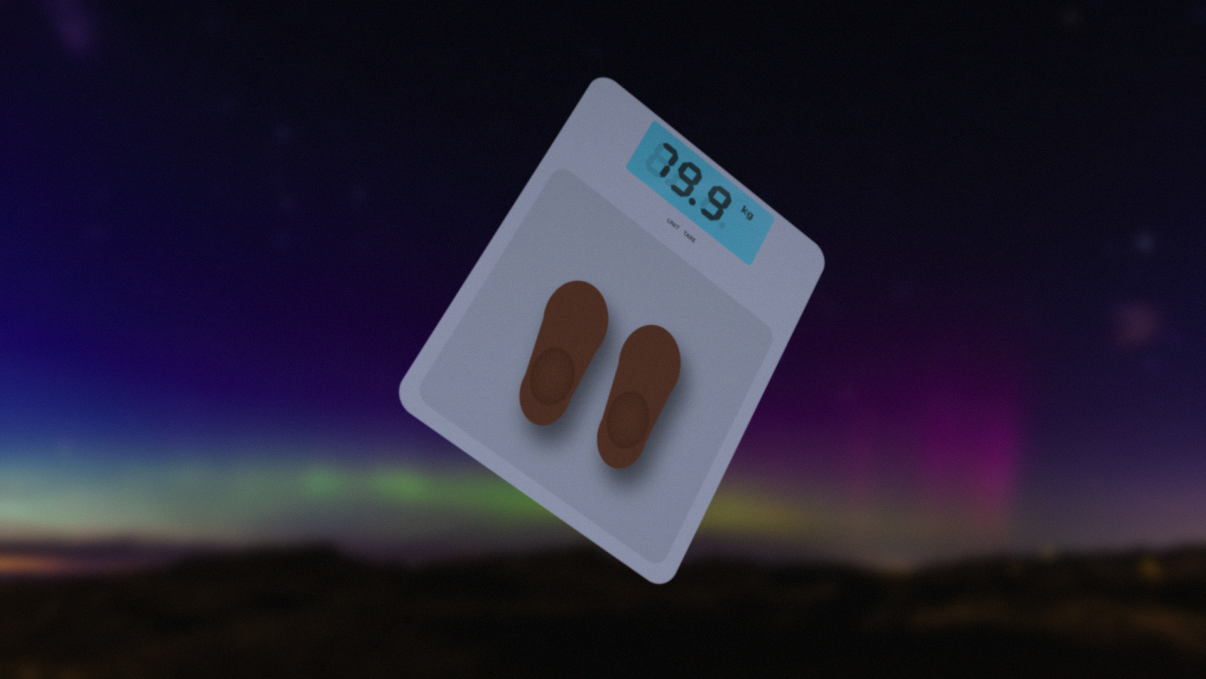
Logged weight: 79.9 kg
